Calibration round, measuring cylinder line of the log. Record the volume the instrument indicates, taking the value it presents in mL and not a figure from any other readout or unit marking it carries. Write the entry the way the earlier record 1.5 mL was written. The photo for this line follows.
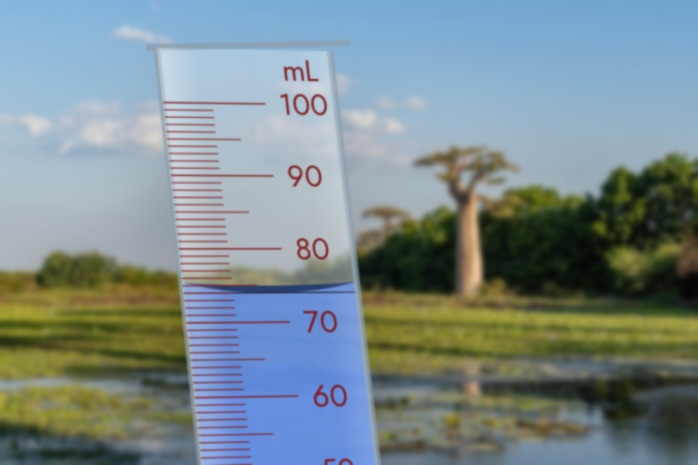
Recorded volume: 74 mL
